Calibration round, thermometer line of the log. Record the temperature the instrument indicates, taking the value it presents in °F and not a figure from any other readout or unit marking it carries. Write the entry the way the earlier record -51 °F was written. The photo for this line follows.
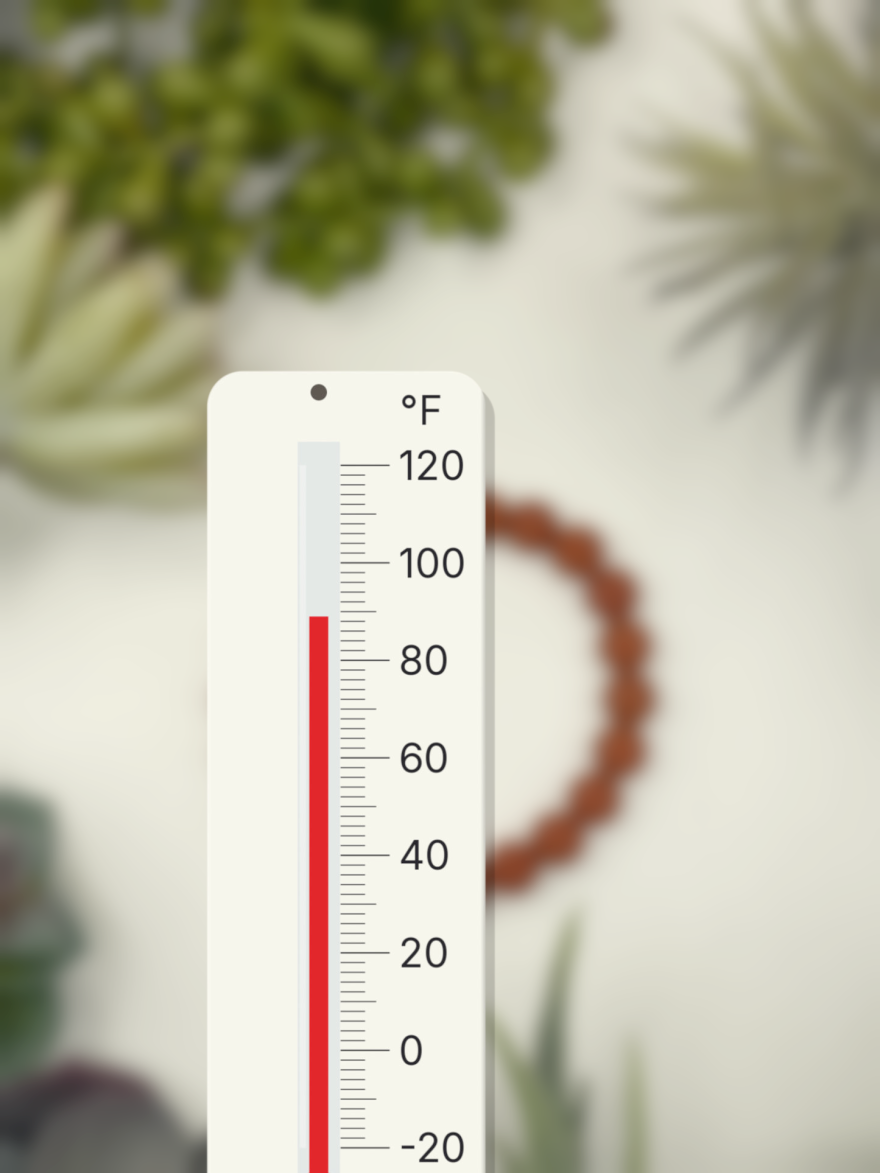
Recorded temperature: 89 °F
